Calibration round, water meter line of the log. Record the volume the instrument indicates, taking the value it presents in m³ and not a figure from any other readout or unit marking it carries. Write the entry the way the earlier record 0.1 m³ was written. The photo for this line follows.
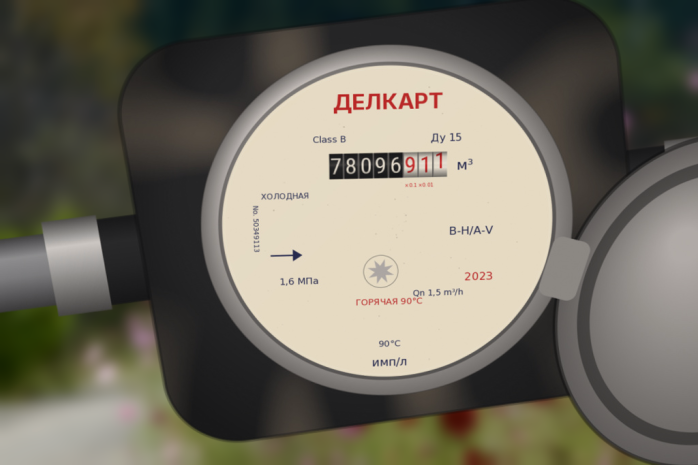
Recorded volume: 78096.911 m³
